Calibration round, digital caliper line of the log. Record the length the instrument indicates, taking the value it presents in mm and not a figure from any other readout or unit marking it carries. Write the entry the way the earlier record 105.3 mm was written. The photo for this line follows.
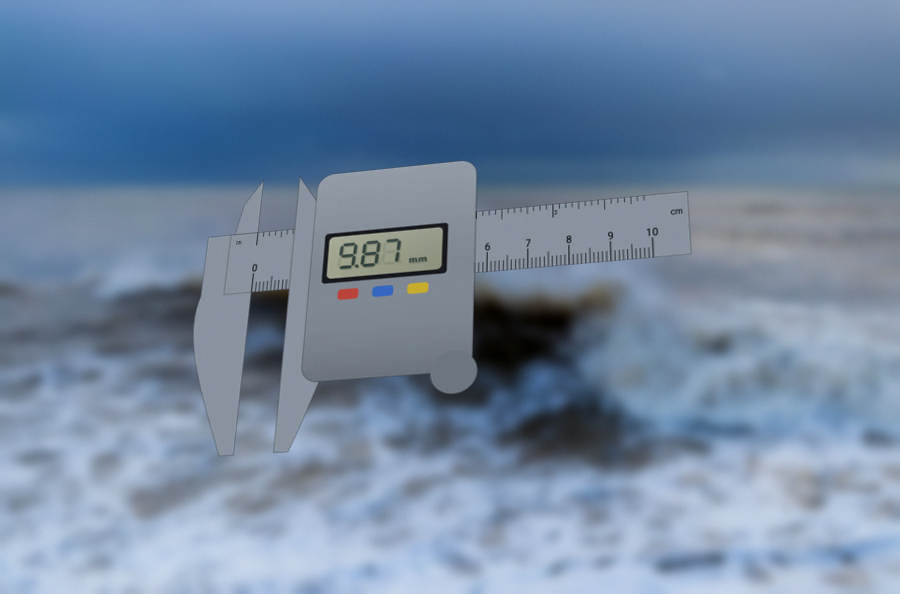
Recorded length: 9.87 mm
